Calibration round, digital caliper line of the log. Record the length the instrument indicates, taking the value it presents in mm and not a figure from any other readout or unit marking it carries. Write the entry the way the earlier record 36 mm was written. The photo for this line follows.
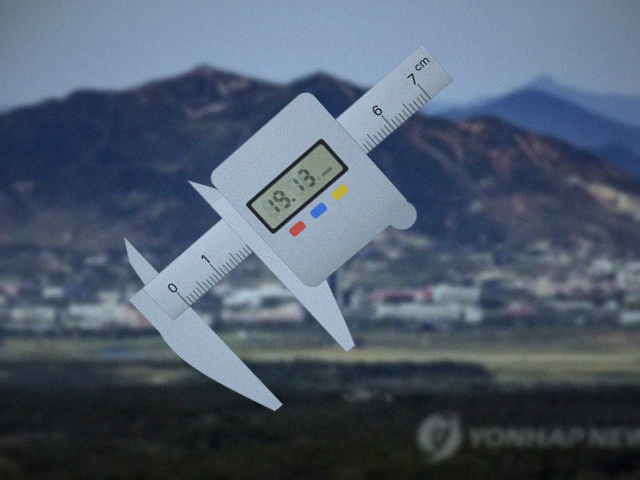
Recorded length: 19.13 mm
